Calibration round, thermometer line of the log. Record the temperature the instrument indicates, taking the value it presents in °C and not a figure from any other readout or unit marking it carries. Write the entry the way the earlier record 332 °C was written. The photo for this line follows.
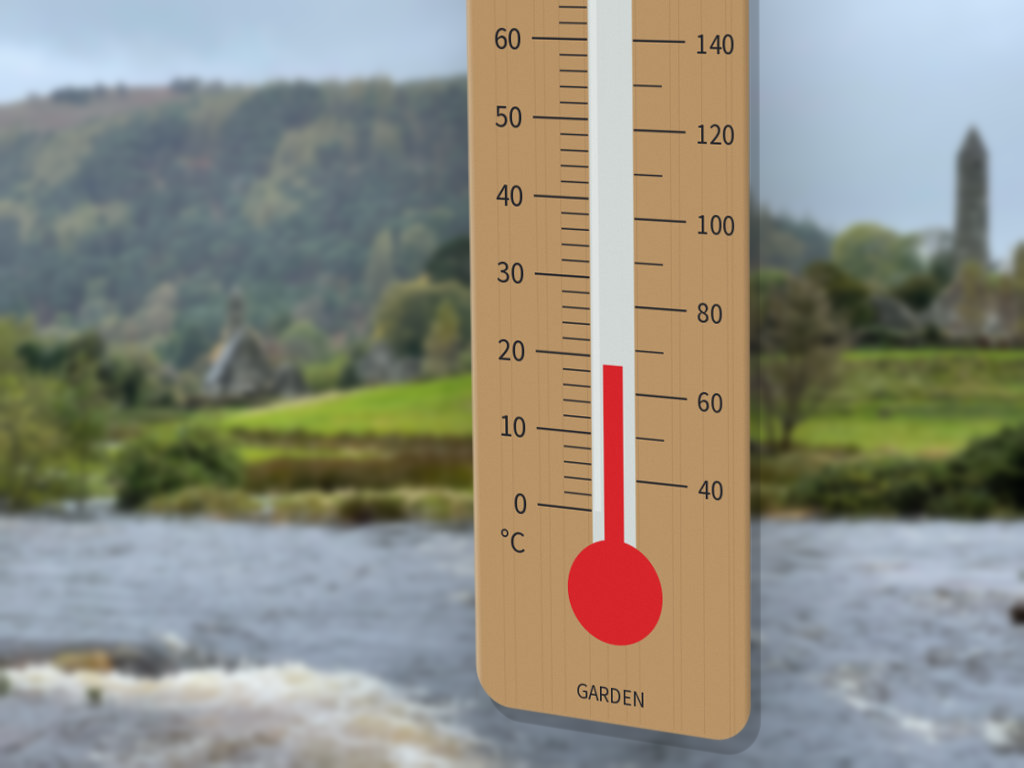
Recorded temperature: 19 °C
